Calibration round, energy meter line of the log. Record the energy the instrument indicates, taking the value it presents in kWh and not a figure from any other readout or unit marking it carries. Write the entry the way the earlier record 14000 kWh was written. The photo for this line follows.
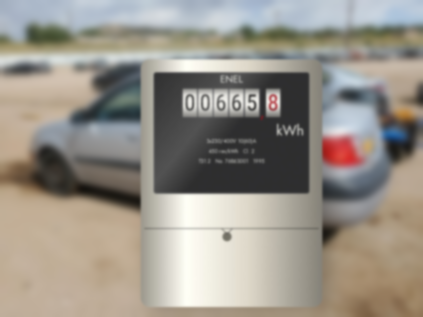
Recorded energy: 665.8 kWh
